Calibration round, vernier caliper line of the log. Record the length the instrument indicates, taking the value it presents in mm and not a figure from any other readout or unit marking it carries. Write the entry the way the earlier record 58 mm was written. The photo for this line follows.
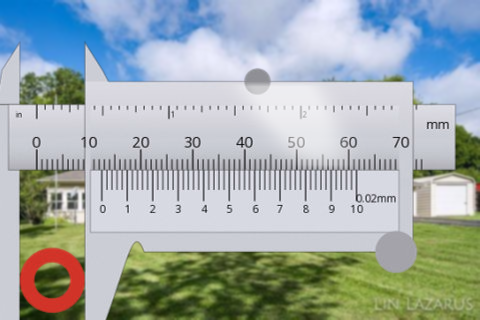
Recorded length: 12.5 mm
